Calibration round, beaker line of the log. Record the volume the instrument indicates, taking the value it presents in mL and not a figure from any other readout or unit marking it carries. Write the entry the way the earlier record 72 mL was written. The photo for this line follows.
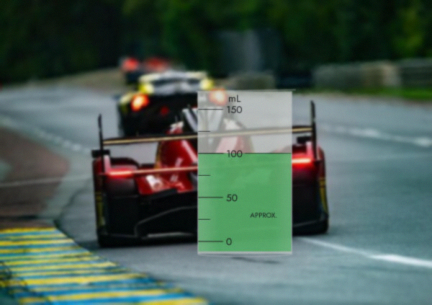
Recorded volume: 100 mL
